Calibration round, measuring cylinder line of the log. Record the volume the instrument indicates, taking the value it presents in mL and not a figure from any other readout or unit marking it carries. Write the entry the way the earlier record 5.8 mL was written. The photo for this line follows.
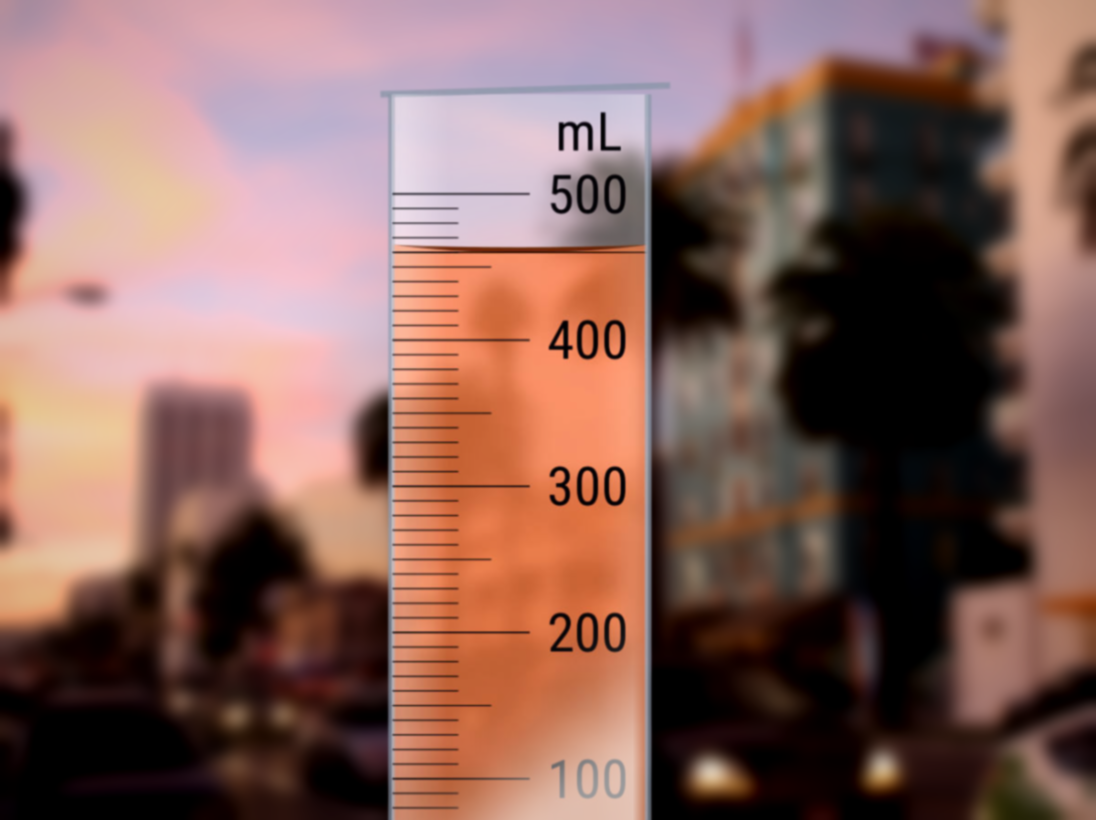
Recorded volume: 460 mL
